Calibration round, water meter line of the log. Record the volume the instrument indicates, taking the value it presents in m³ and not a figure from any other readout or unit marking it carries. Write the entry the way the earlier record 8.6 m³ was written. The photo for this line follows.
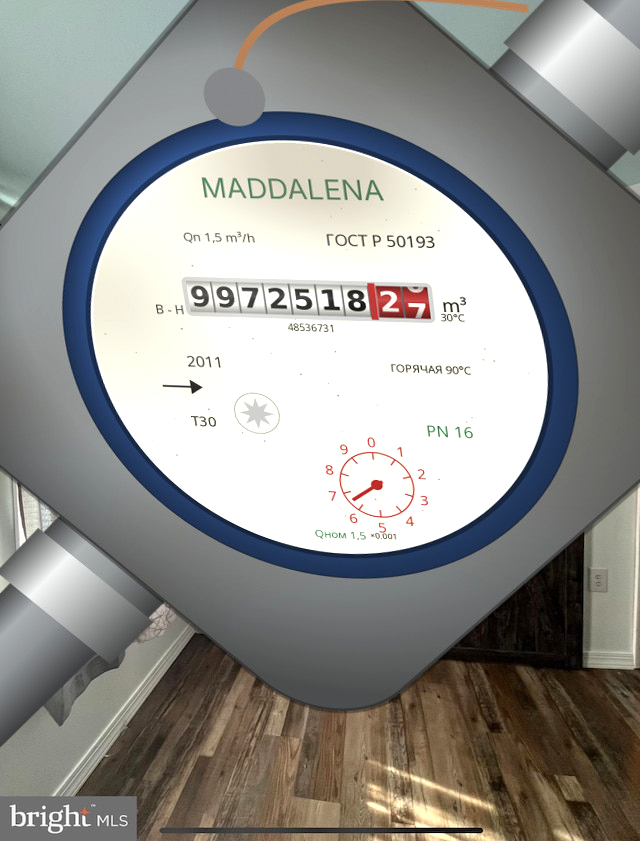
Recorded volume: 9972518.266 m³
